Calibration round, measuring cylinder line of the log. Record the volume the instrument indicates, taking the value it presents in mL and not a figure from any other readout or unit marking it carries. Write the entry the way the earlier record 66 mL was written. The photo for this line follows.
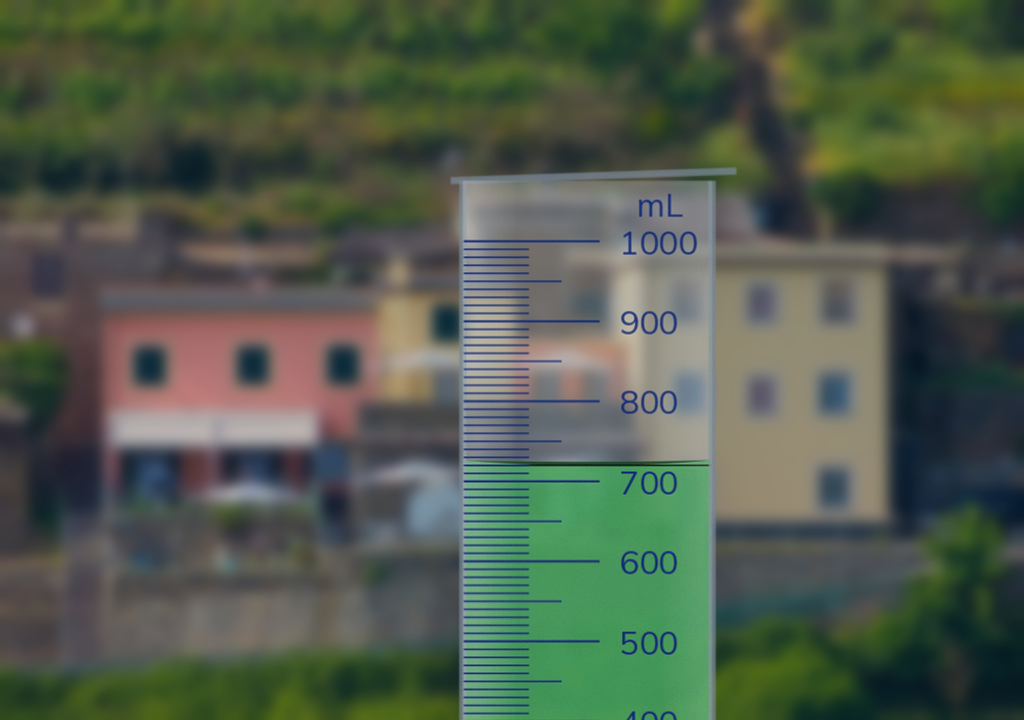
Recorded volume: 720 mL
